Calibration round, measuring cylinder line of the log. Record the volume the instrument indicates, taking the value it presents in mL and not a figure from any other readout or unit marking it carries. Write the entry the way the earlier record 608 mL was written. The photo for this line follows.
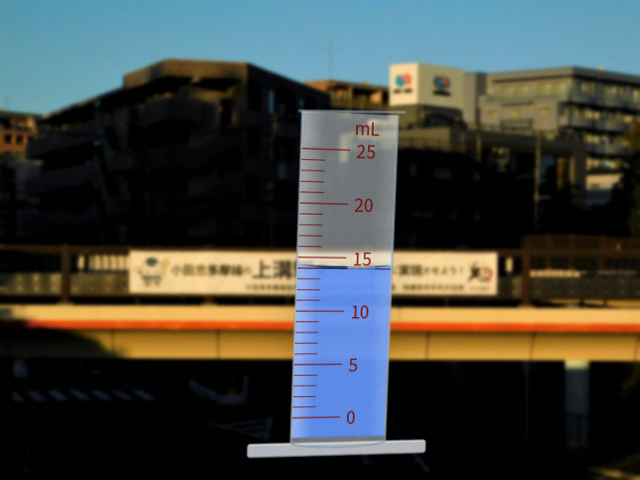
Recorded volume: 14 mL
